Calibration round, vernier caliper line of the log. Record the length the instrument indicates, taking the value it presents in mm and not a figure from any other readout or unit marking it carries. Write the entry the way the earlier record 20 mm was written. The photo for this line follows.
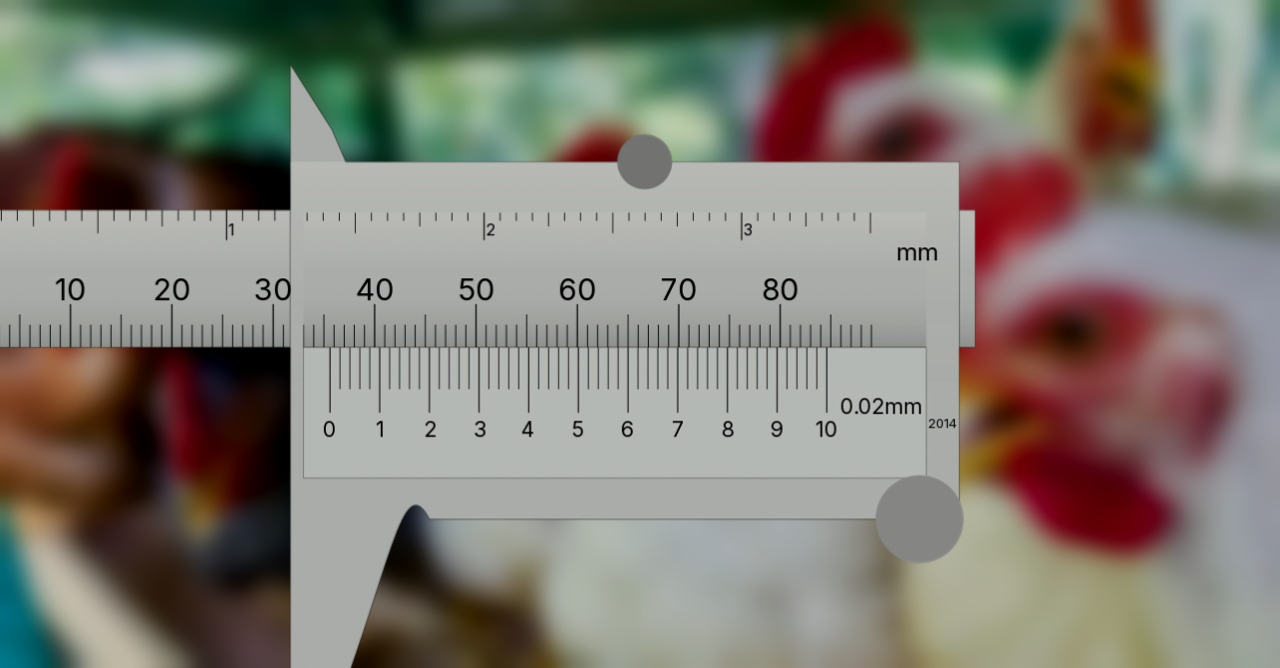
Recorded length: 35.6 mm
